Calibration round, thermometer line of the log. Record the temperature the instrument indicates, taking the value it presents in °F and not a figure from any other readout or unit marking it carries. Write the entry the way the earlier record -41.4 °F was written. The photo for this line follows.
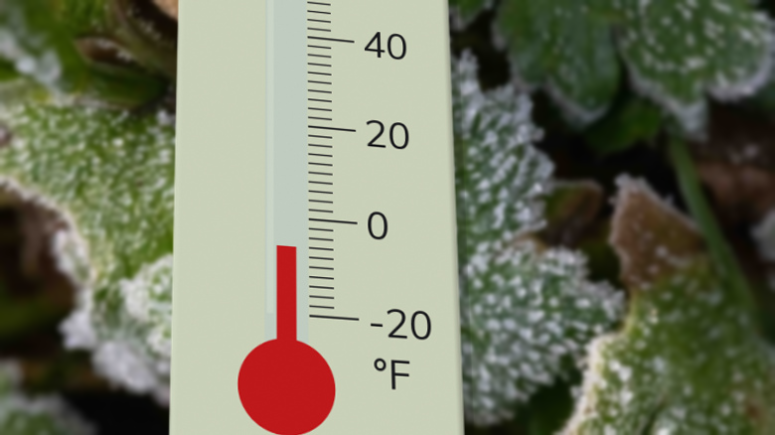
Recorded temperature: -6 °F
